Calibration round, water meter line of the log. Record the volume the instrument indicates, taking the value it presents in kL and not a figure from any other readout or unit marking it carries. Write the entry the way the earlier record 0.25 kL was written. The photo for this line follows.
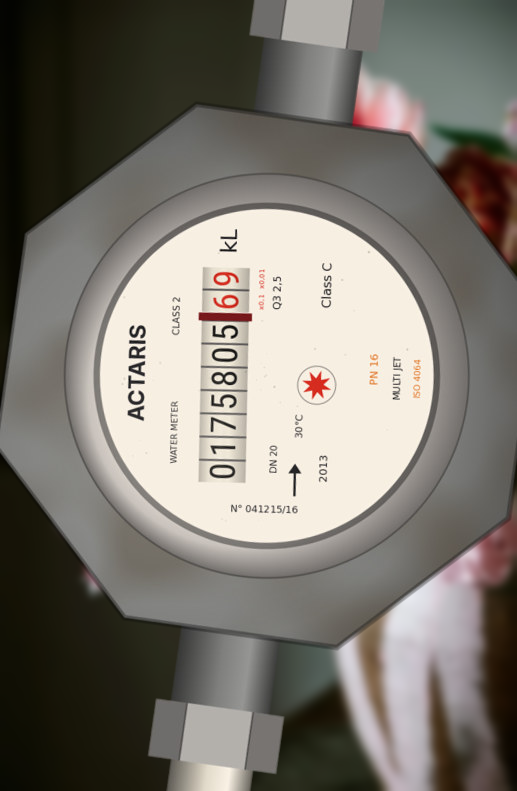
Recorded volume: 175805.69 kL
